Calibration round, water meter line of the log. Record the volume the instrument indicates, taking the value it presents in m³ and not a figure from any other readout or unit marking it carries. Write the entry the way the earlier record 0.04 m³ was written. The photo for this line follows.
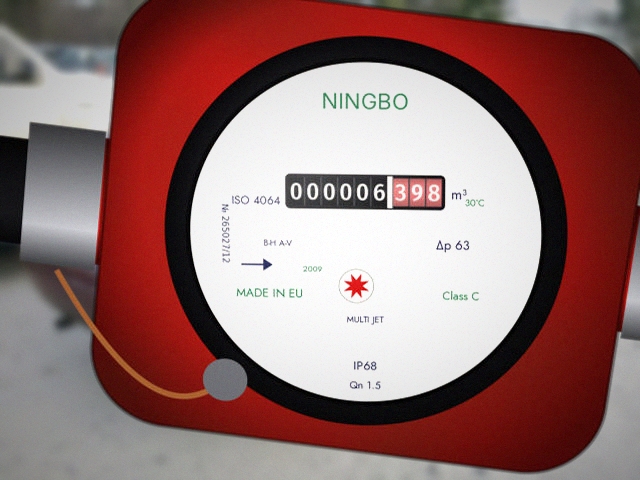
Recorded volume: 6.398 m³
